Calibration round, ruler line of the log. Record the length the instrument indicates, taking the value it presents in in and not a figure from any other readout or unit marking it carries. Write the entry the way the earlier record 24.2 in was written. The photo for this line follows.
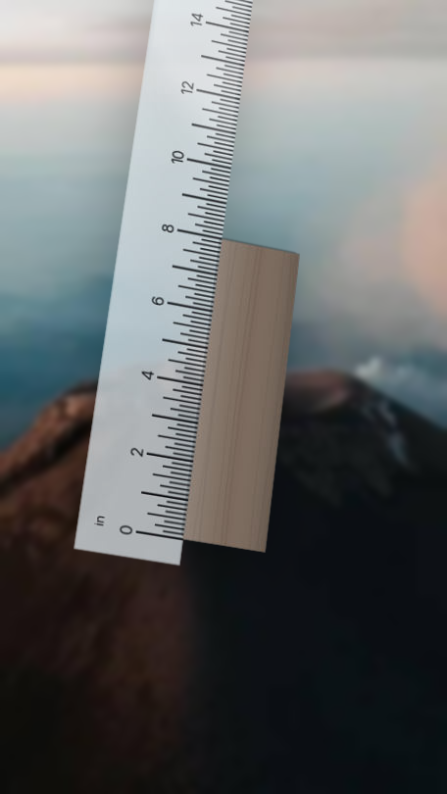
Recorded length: 8 in
